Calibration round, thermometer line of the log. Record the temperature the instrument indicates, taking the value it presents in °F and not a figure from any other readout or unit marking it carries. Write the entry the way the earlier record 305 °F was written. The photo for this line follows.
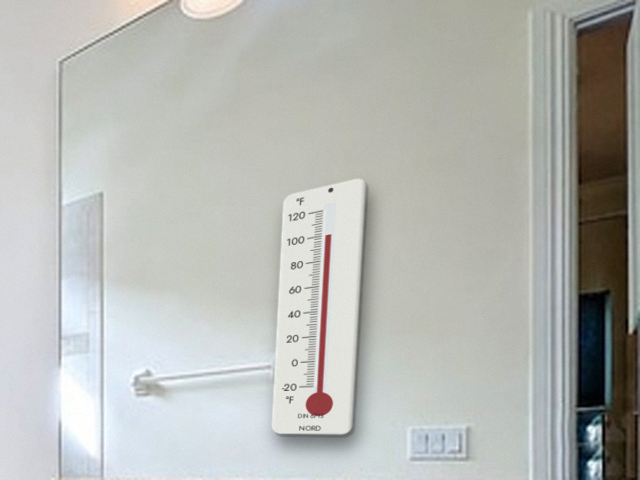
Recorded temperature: 100 °F
